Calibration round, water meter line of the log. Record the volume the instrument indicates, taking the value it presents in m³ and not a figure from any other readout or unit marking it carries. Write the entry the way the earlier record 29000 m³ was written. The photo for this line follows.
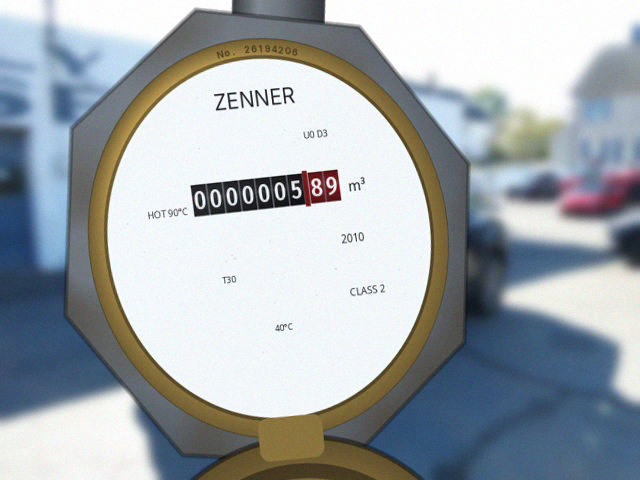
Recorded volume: 5.89 m³
